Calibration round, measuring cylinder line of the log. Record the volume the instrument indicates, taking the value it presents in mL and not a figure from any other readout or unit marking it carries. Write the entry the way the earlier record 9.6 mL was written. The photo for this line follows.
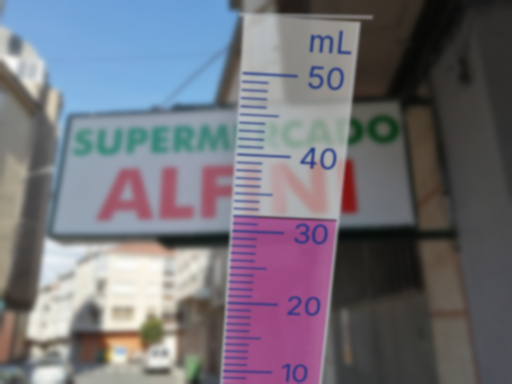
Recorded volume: 32 mL
